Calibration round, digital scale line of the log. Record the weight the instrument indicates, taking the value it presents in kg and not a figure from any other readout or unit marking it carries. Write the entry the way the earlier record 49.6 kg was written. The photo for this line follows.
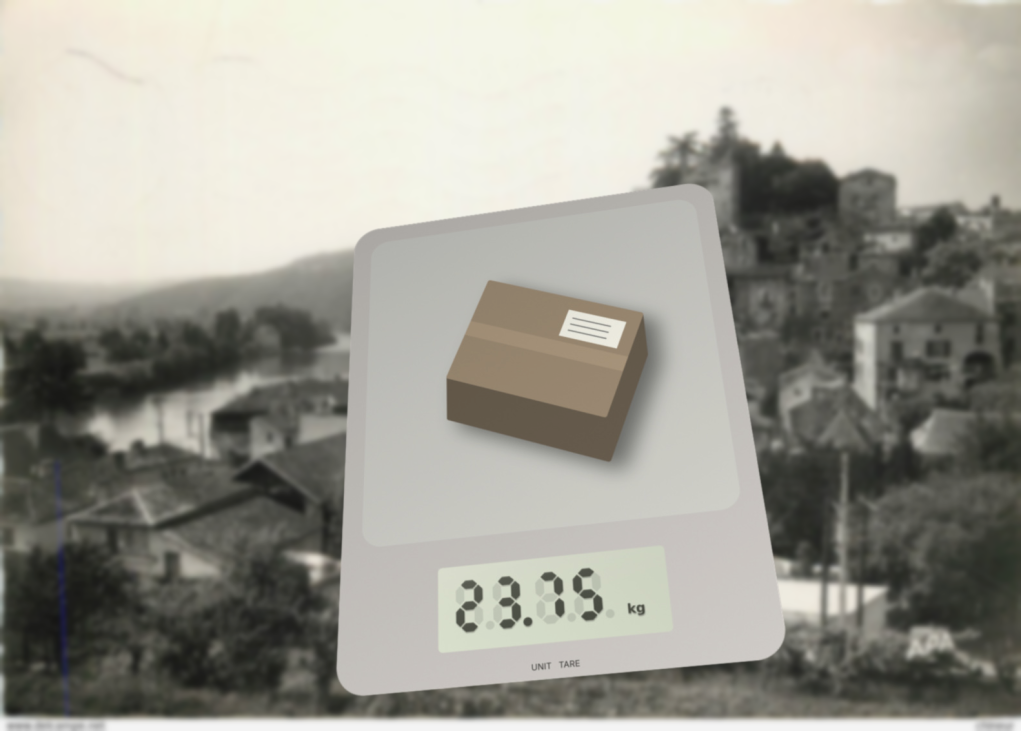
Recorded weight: 23.75 kg
